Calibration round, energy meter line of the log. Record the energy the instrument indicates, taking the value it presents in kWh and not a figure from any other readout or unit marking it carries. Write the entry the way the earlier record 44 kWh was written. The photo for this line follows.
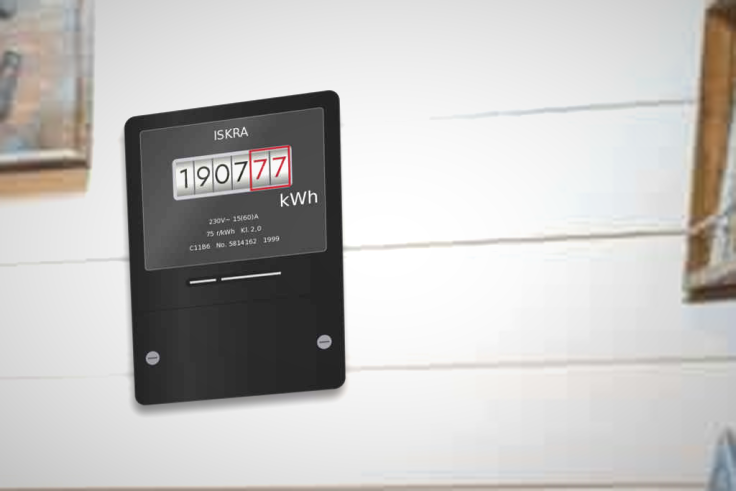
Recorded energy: 1907.77 kWh
